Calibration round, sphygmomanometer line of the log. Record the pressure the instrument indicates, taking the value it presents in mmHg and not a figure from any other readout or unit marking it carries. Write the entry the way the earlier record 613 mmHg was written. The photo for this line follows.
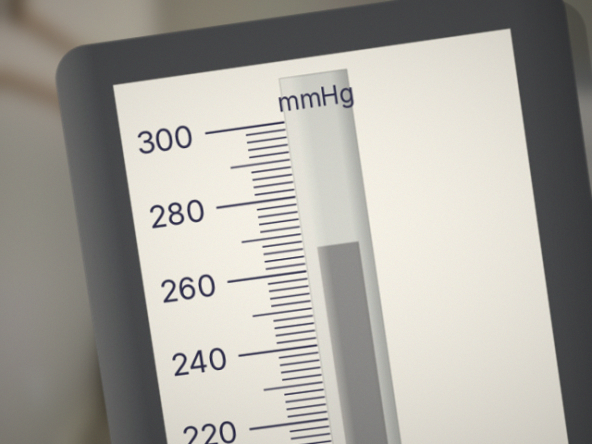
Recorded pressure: 266 mmHg
